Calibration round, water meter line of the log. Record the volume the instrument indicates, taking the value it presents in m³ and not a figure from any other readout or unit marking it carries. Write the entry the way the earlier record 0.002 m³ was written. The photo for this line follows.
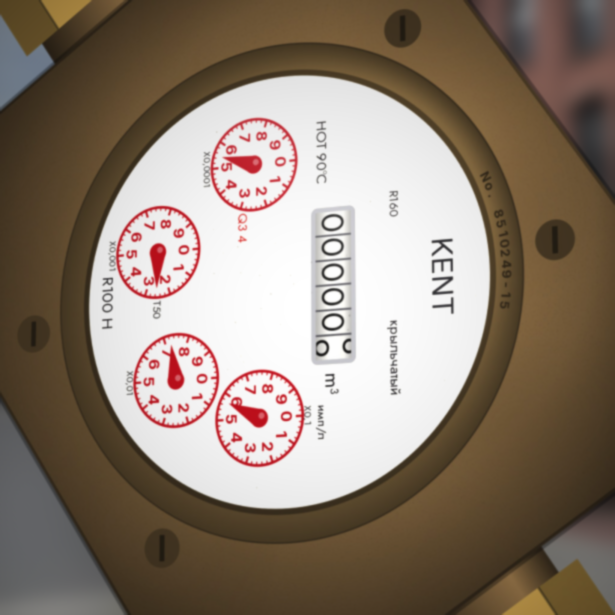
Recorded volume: 8.5725 m³
